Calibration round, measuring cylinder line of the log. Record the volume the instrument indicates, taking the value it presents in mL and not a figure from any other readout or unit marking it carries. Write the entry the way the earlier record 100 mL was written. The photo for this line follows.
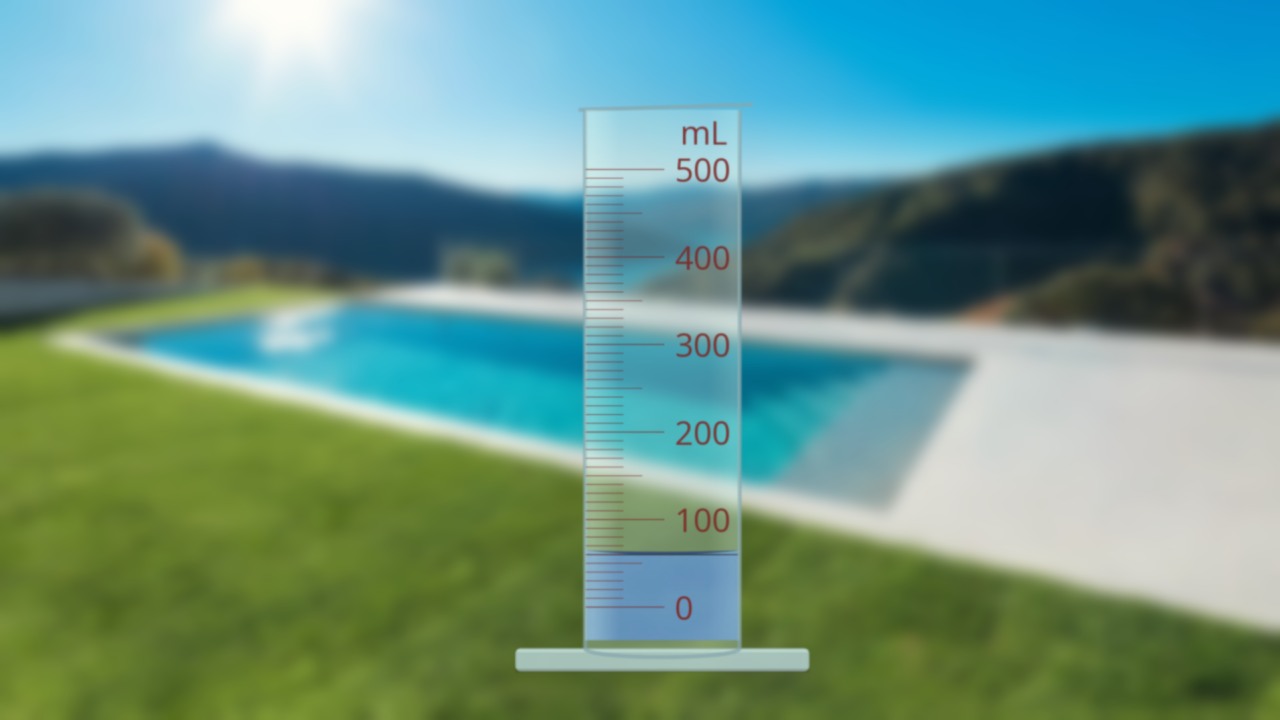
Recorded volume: 60 mL
